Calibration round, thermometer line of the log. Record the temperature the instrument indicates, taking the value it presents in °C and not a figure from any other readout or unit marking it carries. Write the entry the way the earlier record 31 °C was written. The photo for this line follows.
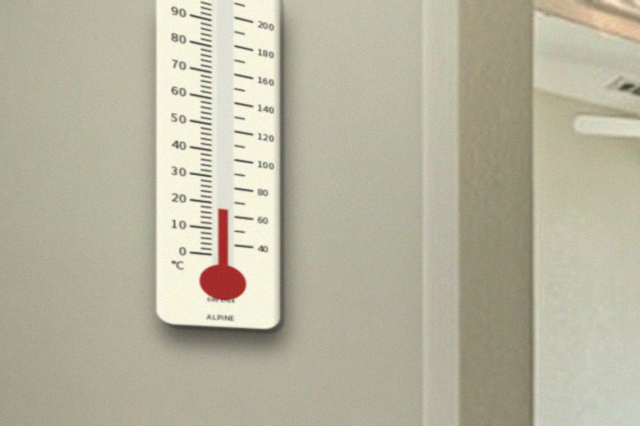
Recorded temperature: 18 °C
